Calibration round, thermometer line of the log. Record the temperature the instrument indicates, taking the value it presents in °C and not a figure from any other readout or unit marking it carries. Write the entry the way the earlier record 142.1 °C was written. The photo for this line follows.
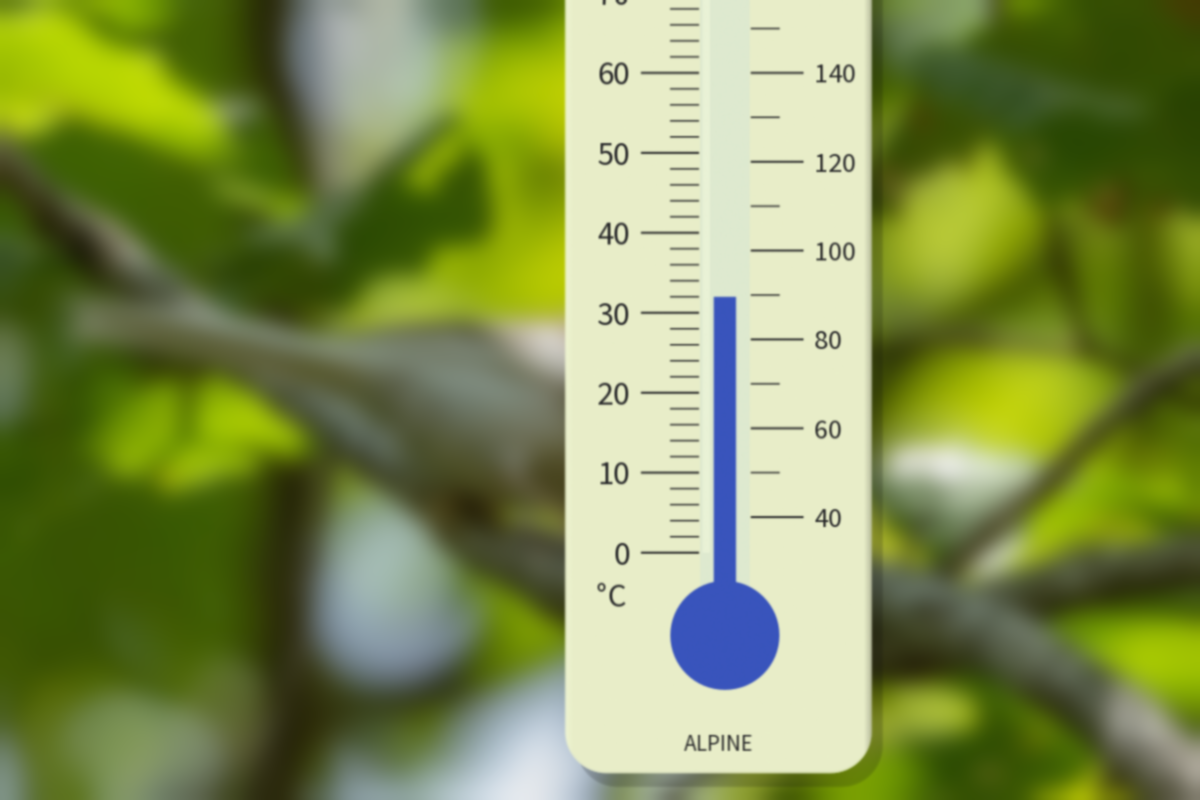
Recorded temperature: 32 °C
